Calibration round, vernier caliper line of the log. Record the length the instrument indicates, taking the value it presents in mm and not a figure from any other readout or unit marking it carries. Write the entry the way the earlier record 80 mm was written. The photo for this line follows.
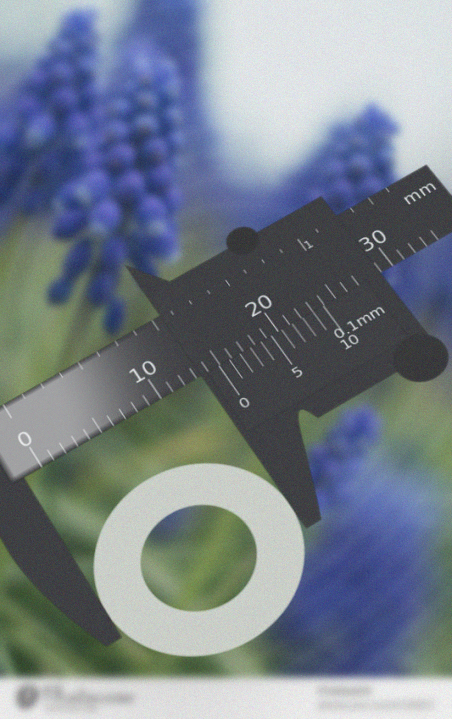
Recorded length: 14.9 mm
